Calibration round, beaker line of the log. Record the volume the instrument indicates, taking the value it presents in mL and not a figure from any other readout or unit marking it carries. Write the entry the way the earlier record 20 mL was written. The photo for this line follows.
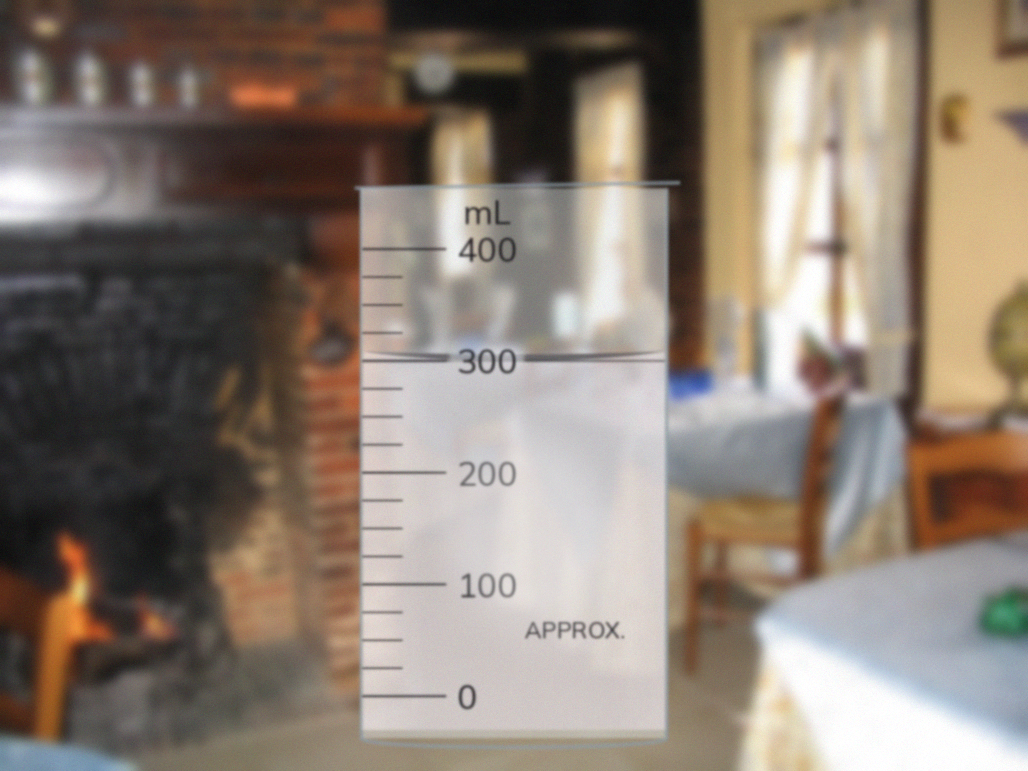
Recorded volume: 300 mL
